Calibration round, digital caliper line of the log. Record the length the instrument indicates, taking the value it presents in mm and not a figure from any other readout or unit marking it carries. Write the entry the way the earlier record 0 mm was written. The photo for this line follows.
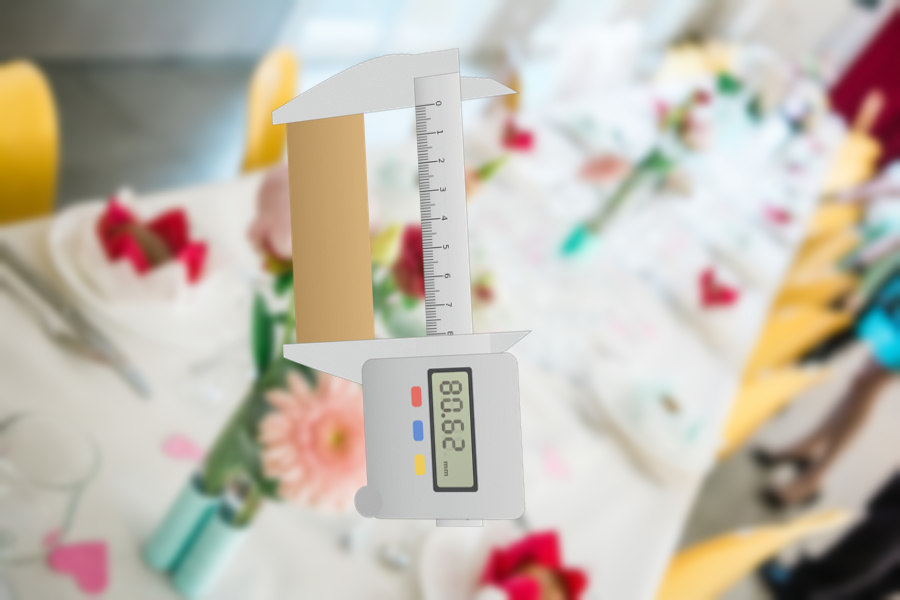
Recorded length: 80.62 mm
